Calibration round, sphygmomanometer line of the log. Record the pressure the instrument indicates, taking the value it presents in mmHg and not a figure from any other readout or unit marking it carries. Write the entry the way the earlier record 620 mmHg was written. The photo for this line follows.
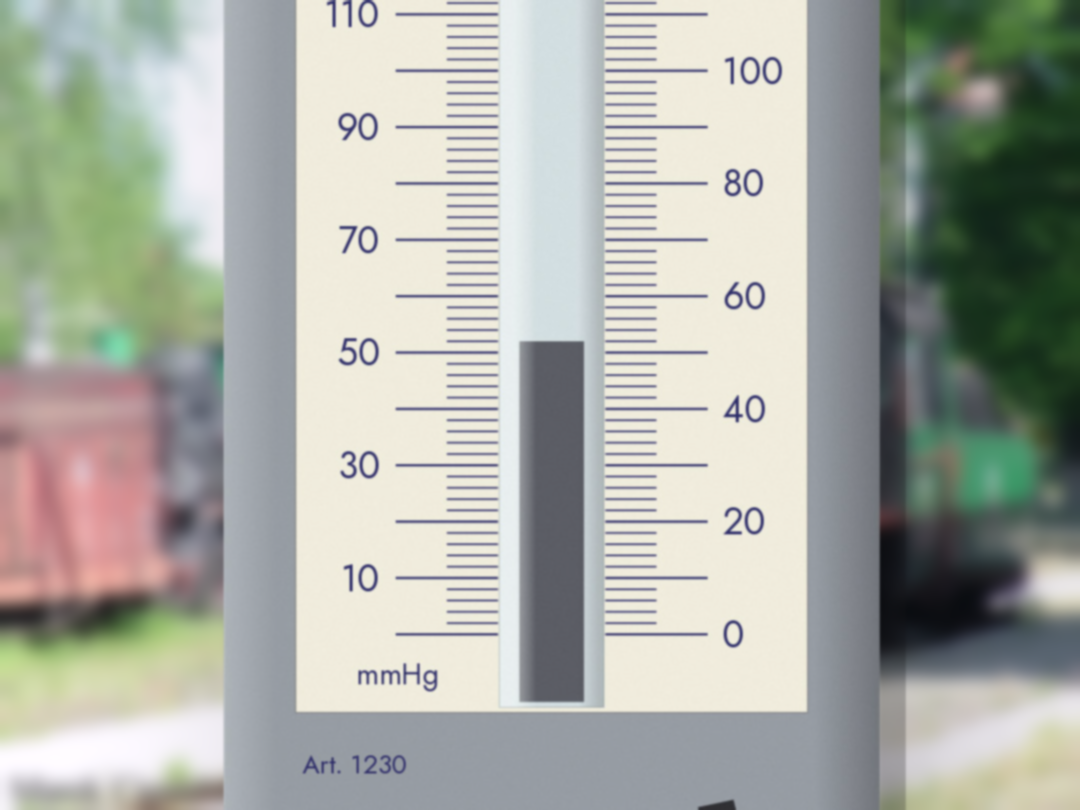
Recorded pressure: 52 mmHg
